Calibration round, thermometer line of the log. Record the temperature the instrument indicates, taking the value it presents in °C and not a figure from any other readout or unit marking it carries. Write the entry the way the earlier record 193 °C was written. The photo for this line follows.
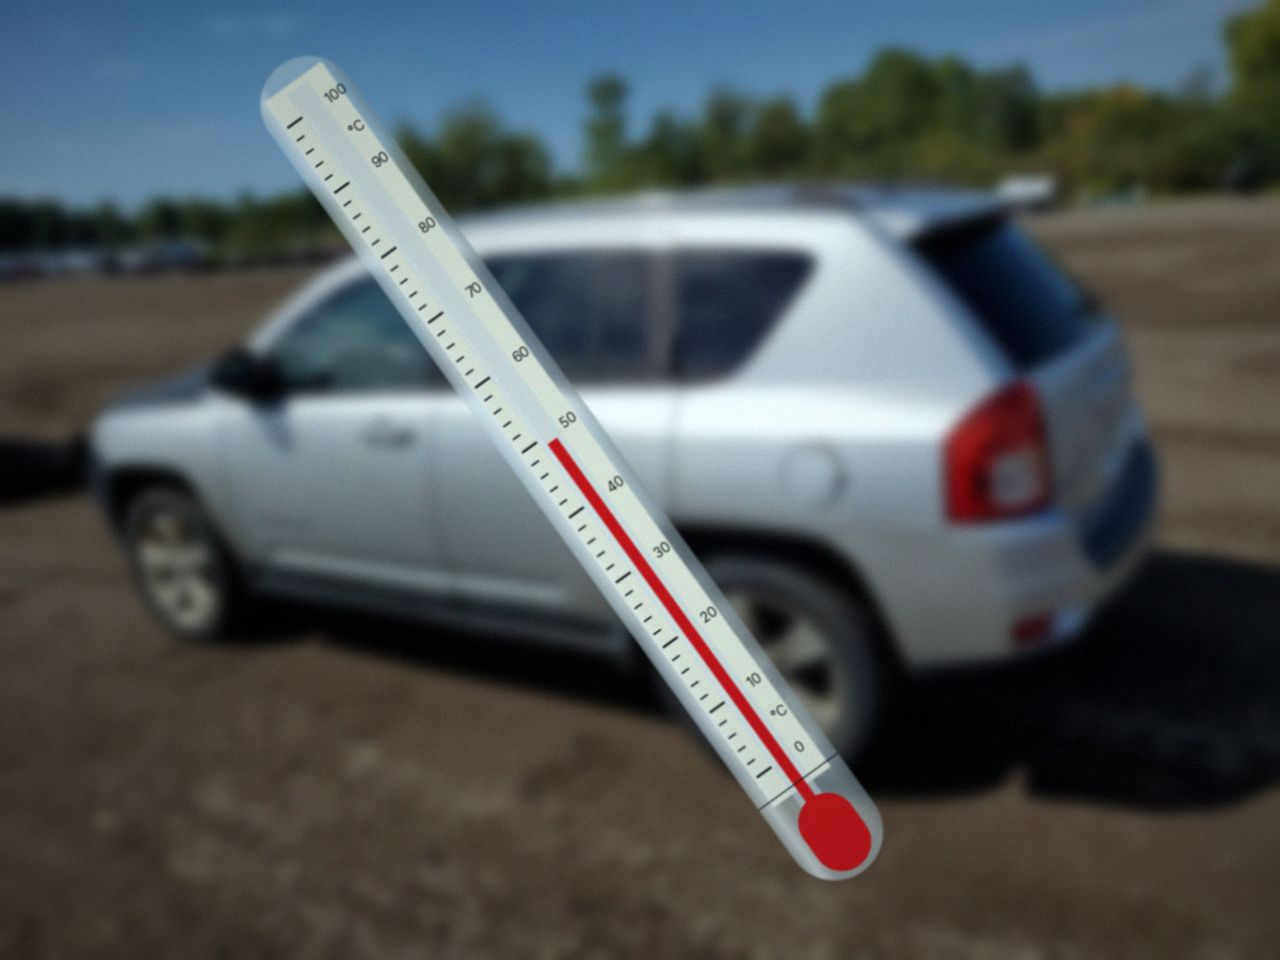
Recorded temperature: 49 °C
